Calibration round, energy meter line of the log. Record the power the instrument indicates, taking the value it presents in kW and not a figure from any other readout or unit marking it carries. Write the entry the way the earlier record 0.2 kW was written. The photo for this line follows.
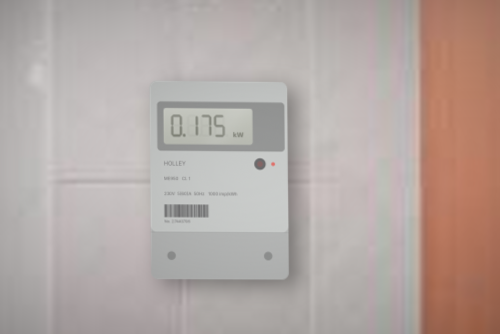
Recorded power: 0.175 kW
